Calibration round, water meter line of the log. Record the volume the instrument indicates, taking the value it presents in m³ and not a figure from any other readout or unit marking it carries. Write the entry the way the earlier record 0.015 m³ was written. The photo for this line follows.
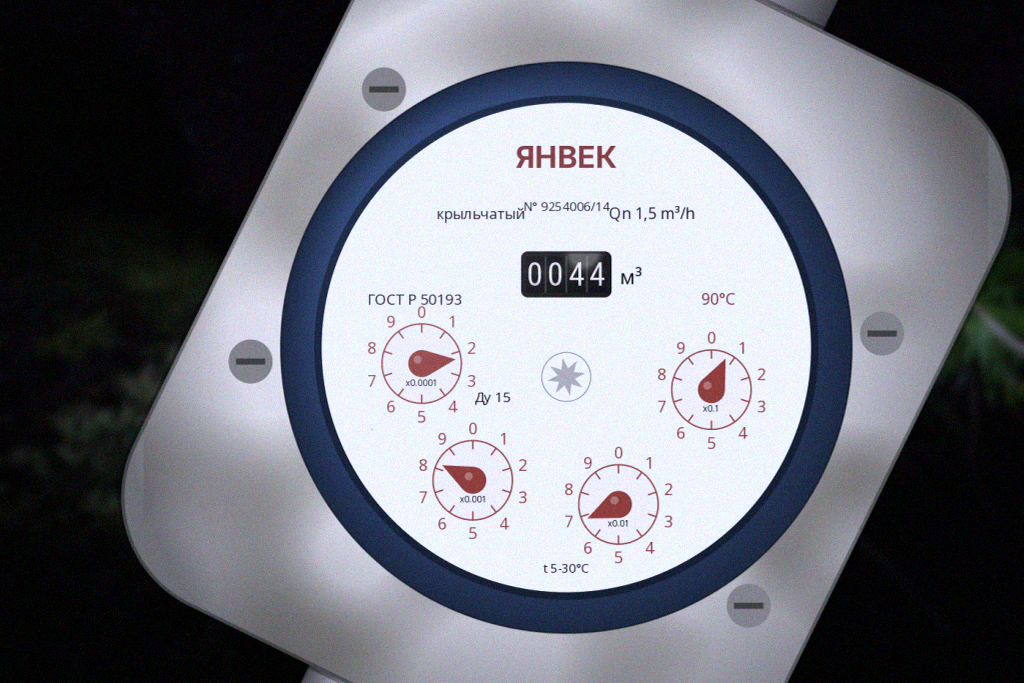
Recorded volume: 44.0682 m³
